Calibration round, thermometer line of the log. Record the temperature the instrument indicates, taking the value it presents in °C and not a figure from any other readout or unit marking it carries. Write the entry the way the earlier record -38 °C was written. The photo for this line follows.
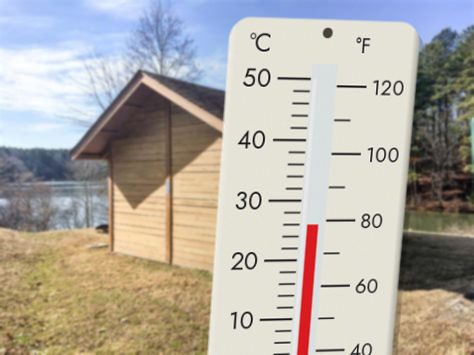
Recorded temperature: 26 °C
